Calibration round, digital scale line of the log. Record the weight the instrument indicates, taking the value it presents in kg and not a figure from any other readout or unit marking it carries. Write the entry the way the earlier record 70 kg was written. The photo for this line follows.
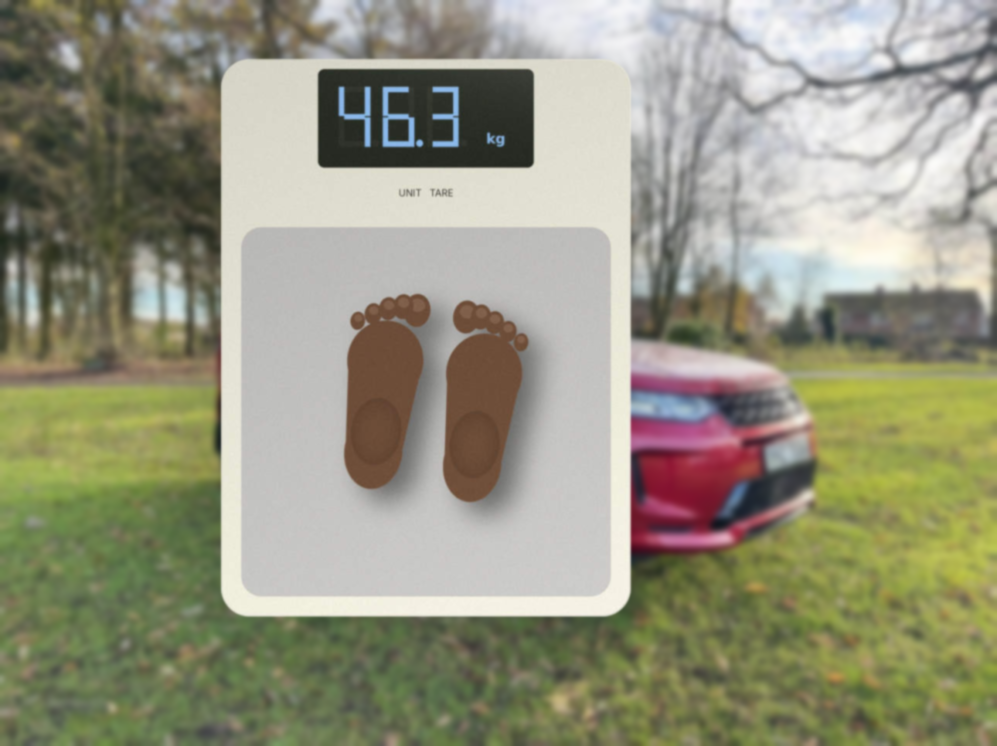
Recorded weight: 46.3 kg
